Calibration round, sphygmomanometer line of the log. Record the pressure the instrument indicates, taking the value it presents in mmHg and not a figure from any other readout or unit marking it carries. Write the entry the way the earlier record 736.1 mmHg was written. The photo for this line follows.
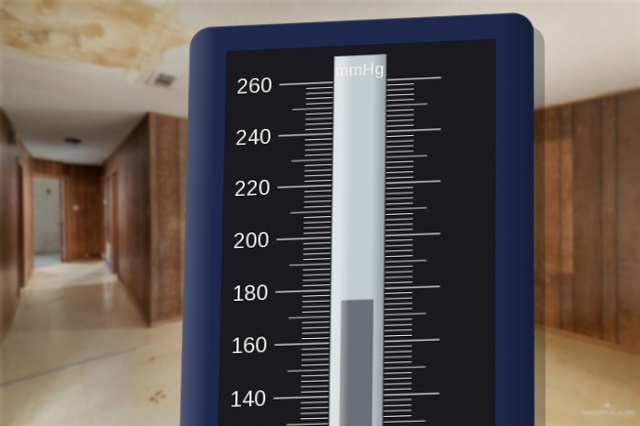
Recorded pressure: 176 mmHg
